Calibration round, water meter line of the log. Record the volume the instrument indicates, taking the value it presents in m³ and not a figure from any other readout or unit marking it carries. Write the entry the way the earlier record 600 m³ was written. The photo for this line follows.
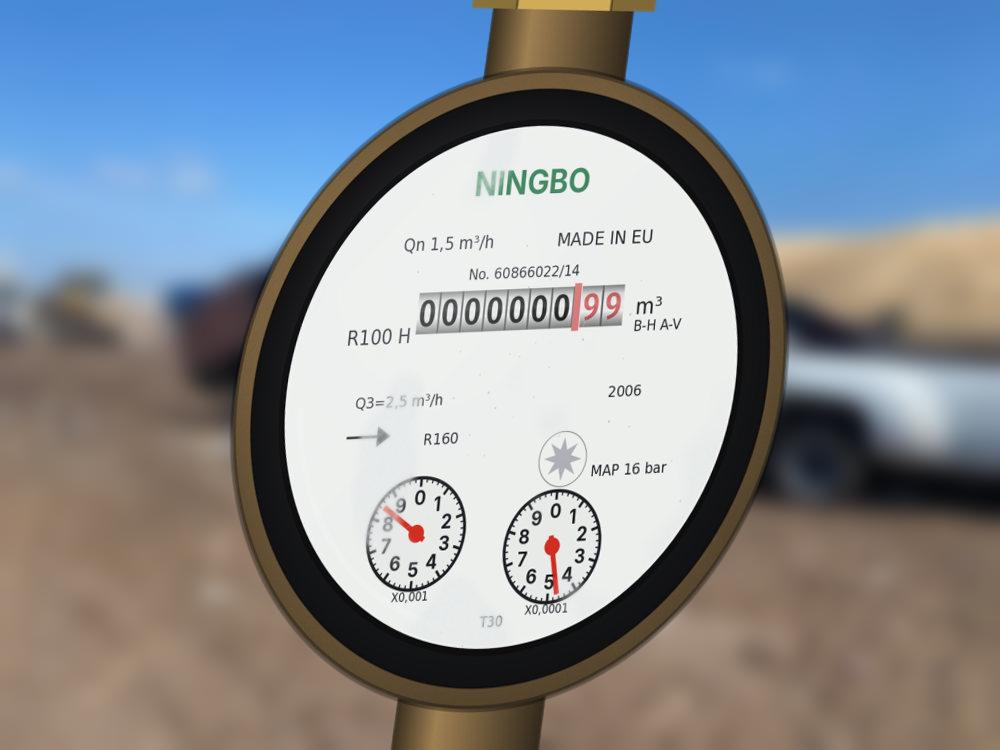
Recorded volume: 0.9984 m³
